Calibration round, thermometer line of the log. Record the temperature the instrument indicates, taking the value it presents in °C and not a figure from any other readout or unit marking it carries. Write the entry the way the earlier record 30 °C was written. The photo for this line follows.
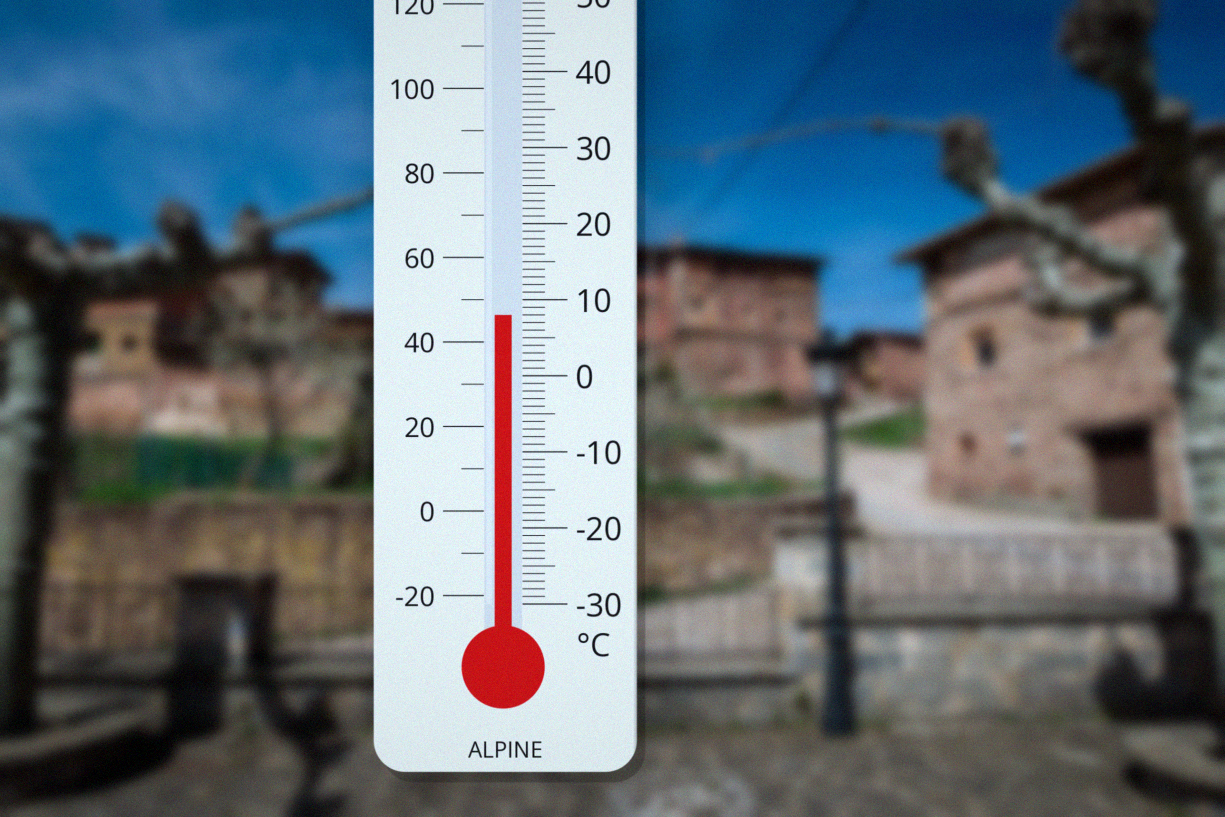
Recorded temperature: 8 °C
